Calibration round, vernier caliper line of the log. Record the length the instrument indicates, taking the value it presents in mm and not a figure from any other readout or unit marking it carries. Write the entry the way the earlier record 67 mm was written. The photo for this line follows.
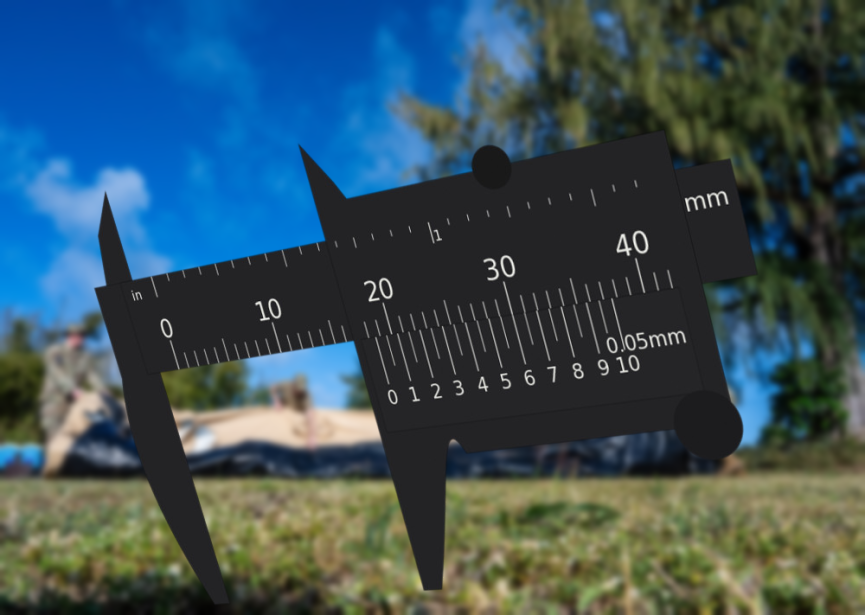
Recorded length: 18.6 mm
